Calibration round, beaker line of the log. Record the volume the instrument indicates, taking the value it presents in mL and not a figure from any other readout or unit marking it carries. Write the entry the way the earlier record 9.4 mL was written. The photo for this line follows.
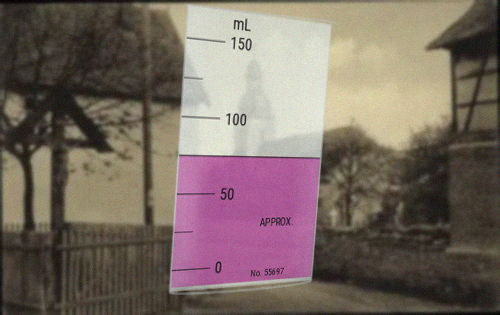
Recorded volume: 75 mL
